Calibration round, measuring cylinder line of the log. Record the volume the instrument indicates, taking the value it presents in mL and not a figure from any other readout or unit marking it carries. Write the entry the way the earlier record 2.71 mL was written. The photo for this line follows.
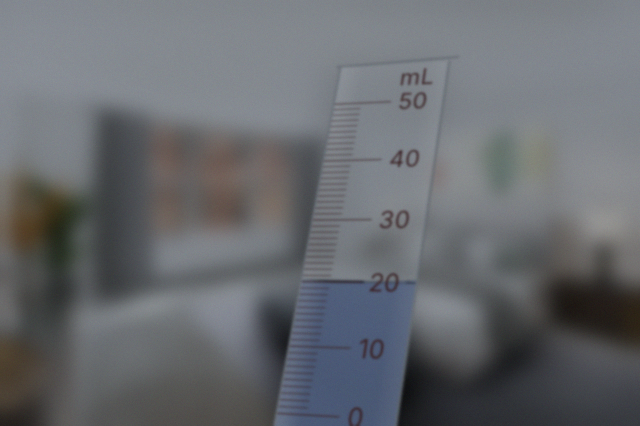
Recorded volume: 20 mL
